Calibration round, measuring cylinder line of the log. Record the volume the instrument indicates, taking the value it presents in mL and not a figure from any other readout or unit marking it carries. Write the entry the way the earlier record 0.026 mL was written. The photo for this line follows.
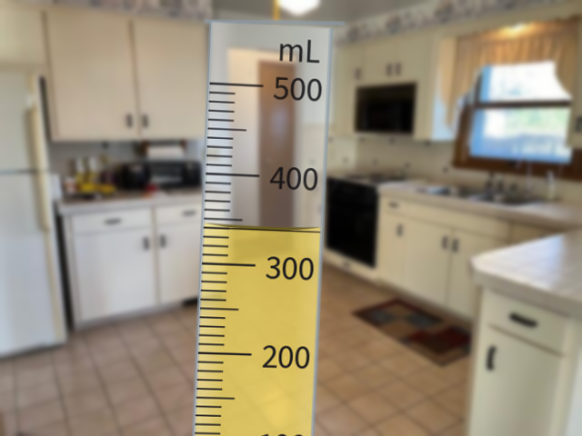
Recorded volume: 340 mL
